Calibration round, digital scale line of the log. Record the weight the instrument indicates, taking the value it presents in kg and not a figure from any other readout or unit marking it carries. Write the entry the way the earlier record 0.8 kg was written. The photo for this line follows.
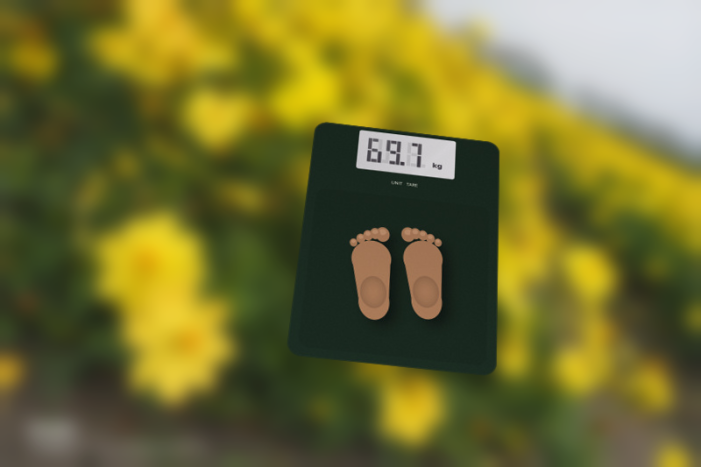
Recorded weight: 69.7 kg
